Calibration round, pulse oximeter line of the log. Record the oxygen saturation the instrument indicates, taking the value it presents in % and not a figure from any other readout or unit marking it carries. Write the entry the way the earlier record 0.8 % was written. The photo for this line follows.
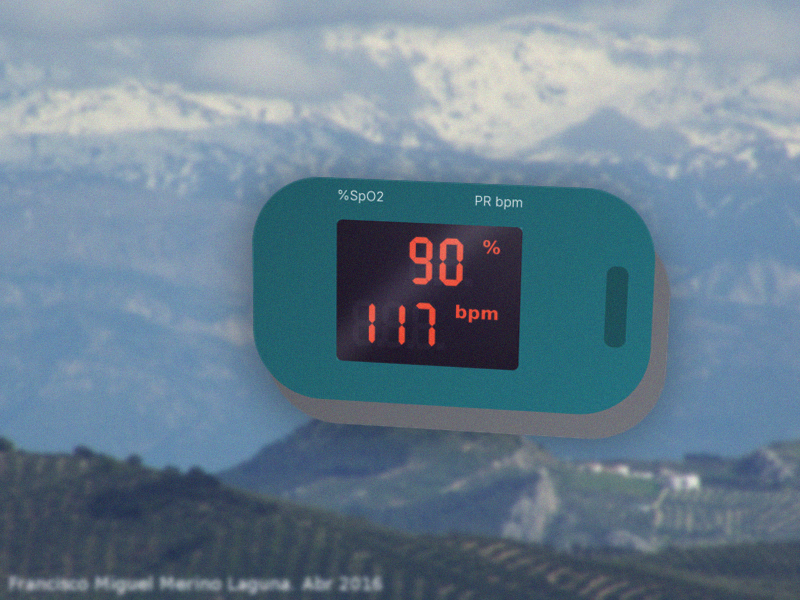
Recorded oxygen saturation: 90 %
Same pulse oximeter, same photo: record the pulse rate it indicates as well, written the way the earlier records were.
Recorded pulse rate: 117 bpm
